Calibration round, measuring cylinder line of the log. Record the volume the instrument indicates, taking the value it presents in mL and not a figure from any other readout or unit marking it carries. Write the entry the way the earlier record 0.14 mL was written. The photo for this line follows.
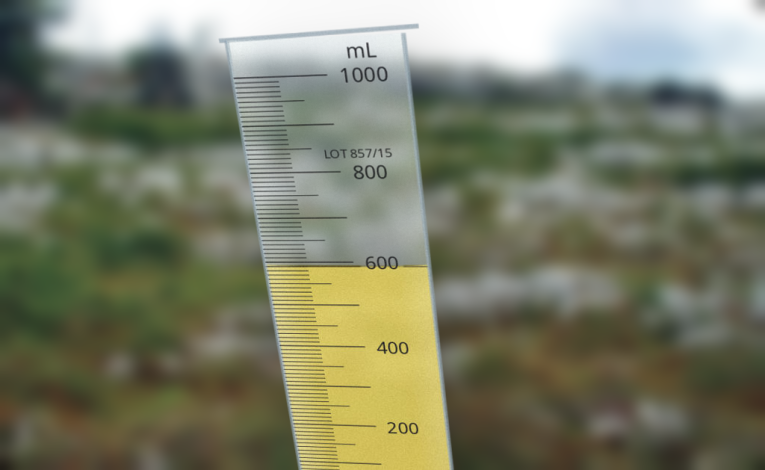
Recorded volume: 590 mL
